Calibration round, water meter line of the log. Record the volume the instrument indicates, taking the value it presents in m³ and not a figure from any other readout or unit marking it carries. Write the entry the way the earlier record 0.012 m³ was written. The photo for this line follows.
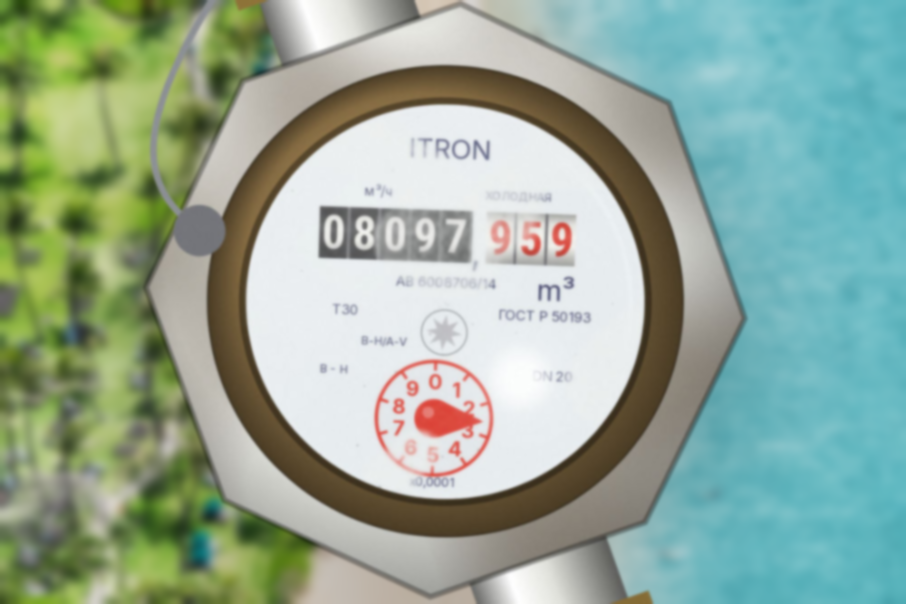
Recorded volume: 8097.9592 m³
